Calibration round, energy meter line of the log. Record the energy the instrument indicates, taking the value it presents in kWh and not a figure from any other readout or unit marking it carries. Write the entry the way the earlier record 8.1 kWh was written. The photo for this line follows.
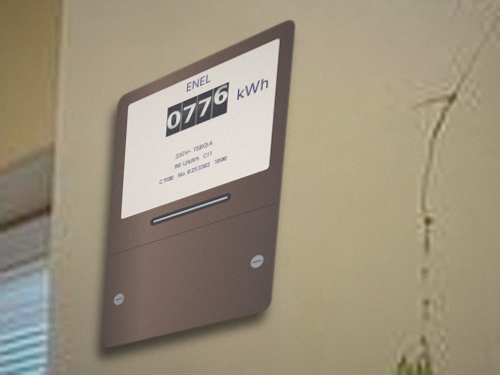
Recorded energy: 776 kWh
